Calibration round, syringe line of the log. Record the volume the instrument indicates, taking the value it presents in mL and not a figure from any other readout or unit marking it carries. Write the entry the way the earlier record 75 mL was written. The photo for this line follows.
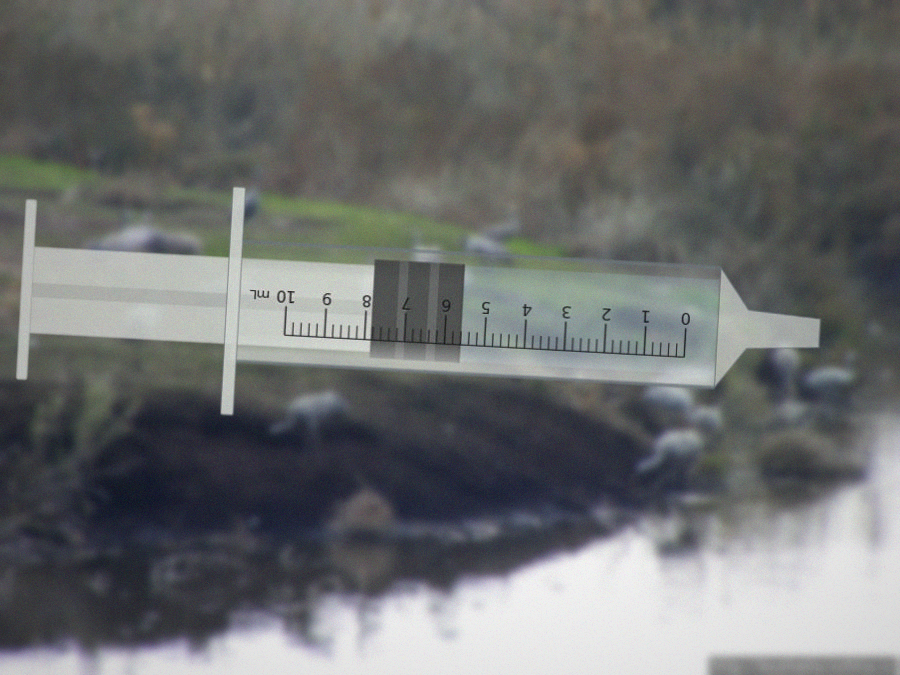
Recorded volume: 5.6 mL
